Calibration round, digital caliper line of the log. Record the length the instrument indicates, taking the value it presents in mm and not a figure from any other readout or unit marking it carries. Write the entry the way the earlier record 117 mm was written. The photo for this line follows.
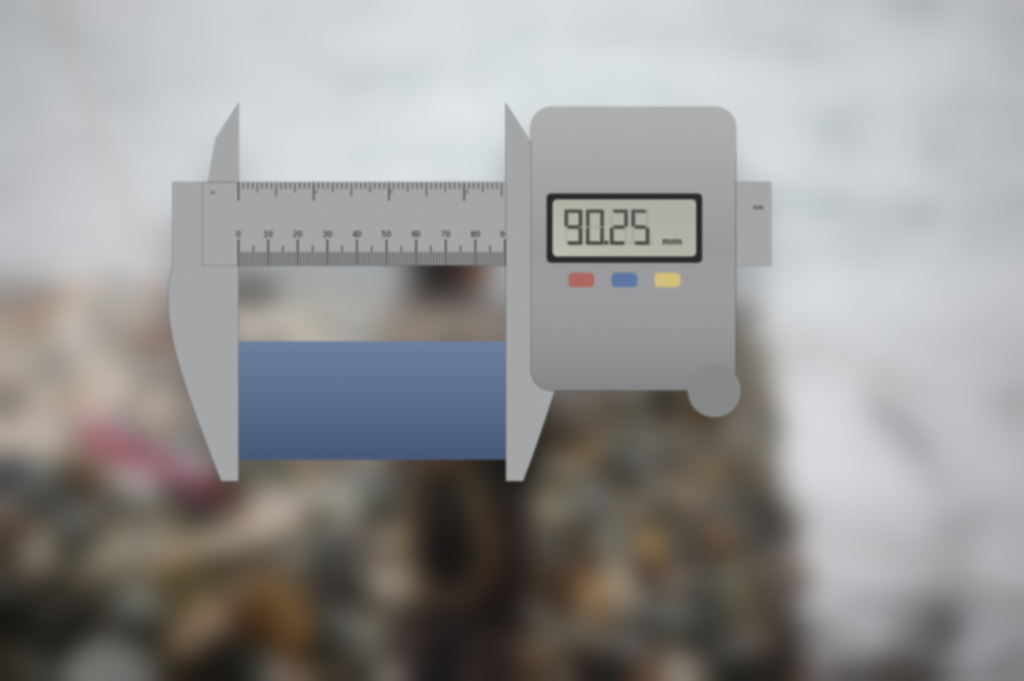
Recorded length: 90.25 mm
